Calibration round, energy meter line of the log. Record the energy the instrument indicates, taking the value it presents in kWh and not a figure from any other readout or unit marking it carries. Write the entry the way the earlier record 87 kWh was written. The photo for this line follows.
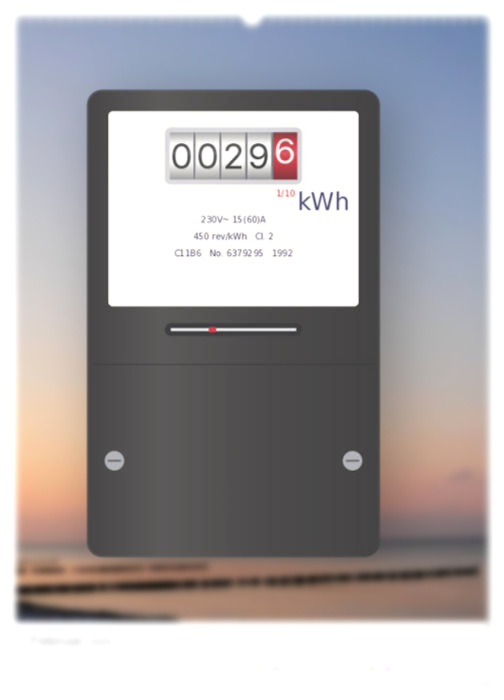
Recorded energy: 29.6 kWh
